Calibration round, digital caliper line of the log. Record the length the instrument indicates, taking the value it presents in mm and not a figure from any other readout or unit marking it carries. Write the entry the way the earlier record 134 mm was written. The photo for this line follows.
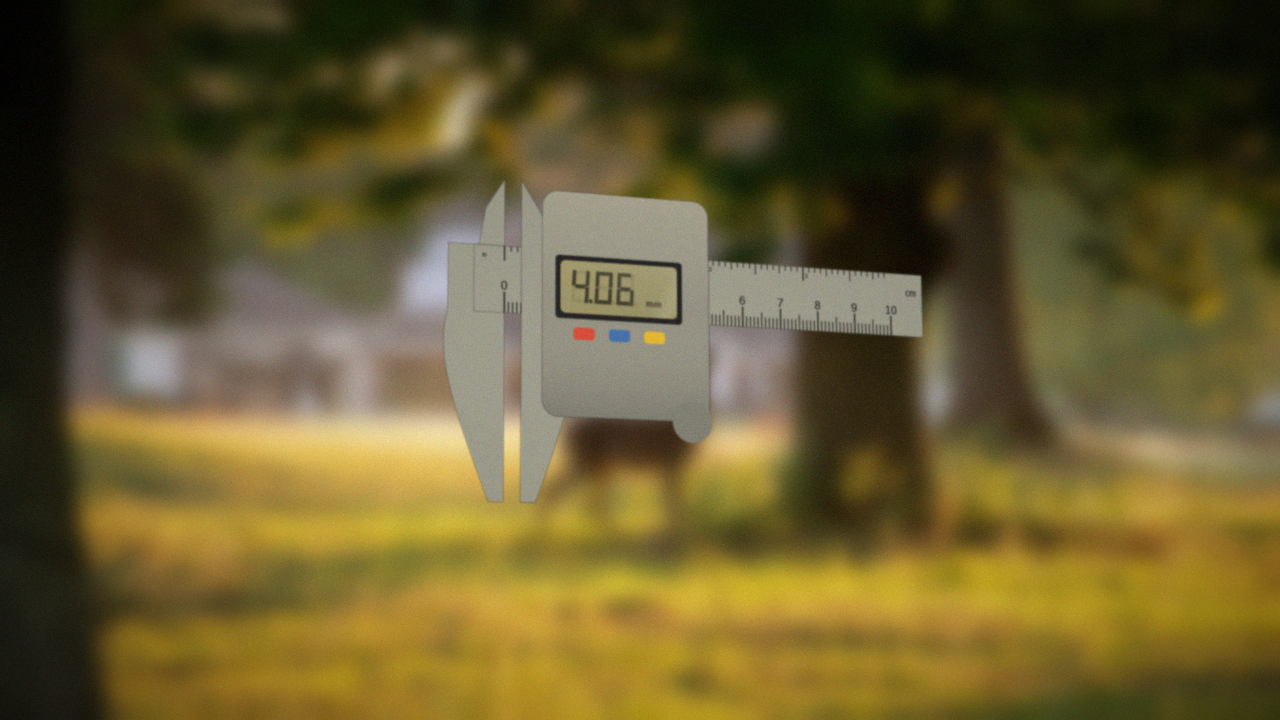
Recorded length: 4.06 mm
